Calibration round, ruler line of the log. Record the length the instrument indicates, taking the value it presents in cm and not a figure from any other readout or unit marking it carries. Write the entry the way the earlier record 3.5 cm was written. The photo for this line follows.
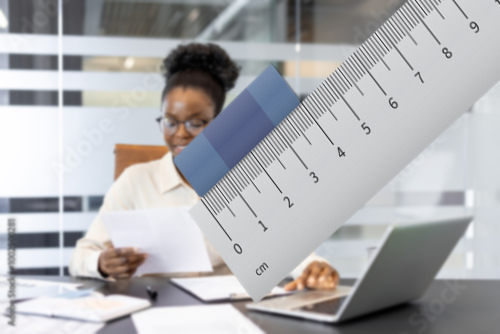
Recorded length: 4 cm
